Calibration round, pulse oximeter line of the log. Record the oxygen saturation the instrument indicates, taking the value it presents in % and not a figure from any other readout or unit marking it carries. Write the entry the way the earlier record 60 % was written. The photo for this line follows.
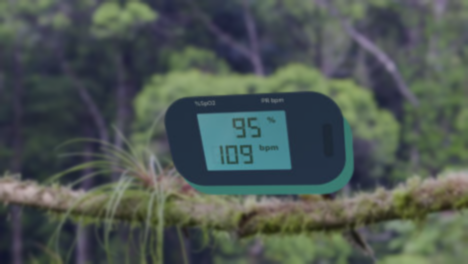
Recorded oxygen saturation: 95 %
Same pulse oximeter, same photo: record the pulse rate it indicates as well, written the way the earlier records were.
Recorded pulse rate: 109 bpm
